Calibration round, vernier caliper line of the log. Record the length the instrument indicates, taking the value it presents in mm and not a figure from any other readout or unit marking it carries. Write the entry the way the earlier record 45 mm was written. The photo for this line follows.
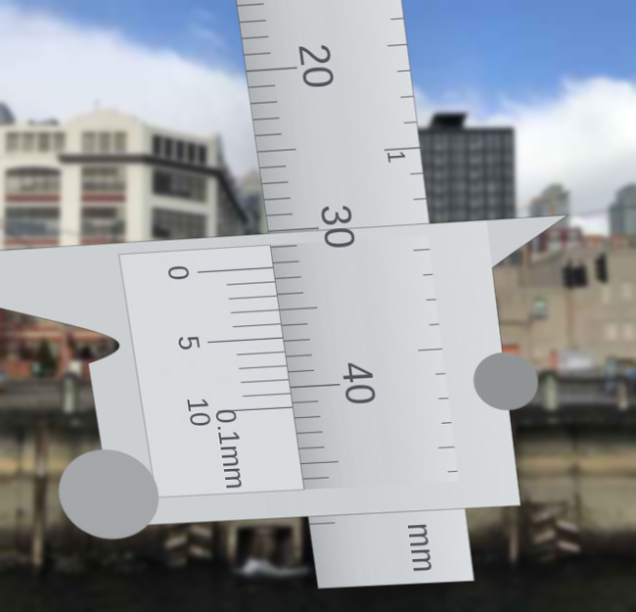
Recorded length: 32.3 mm
